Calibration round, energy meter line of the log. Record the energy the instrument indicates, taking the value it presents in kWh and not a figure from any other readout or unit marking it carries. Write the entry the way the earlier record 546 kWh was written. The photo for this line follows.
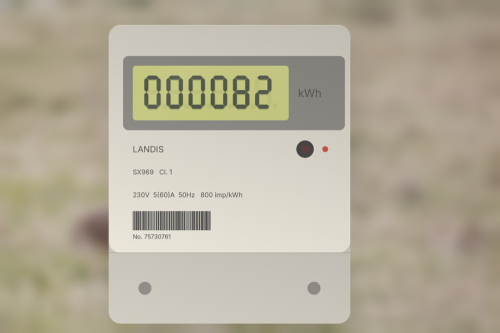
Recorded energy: 82 kWh
